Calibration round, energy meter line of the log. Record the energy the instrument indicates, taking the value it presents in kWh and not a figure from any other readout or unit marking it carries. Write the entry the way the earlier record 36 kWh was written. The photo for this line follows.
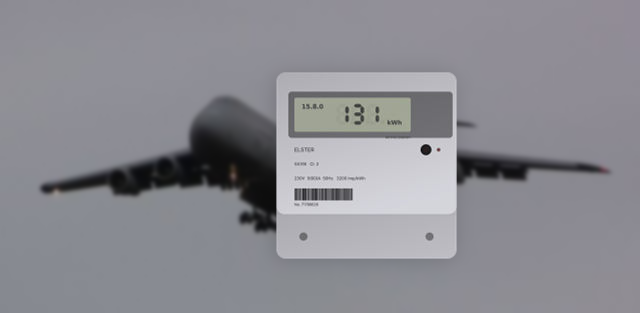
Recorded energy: 131 kWh
